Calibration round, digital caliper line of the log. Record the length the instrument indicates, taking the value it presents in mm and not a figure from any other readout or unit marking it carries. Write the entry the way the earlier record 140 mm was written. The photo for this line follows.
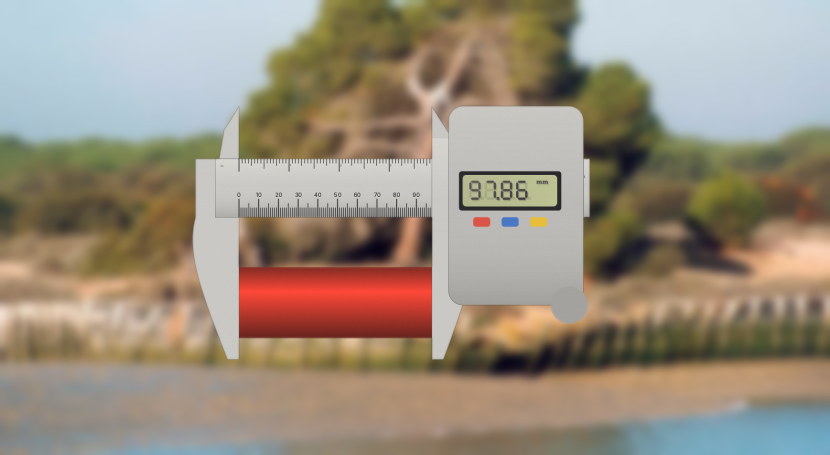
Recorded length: 97.86 mm
